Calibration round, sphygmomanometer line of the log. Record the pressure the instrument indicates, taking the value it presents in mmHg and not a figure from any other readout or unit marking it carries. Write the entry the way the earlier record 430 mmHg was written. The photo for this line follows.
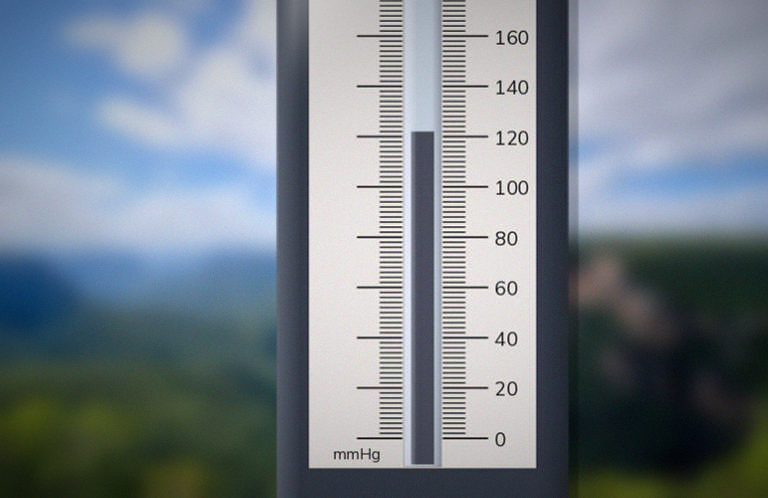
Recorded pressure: 122 mmHg
